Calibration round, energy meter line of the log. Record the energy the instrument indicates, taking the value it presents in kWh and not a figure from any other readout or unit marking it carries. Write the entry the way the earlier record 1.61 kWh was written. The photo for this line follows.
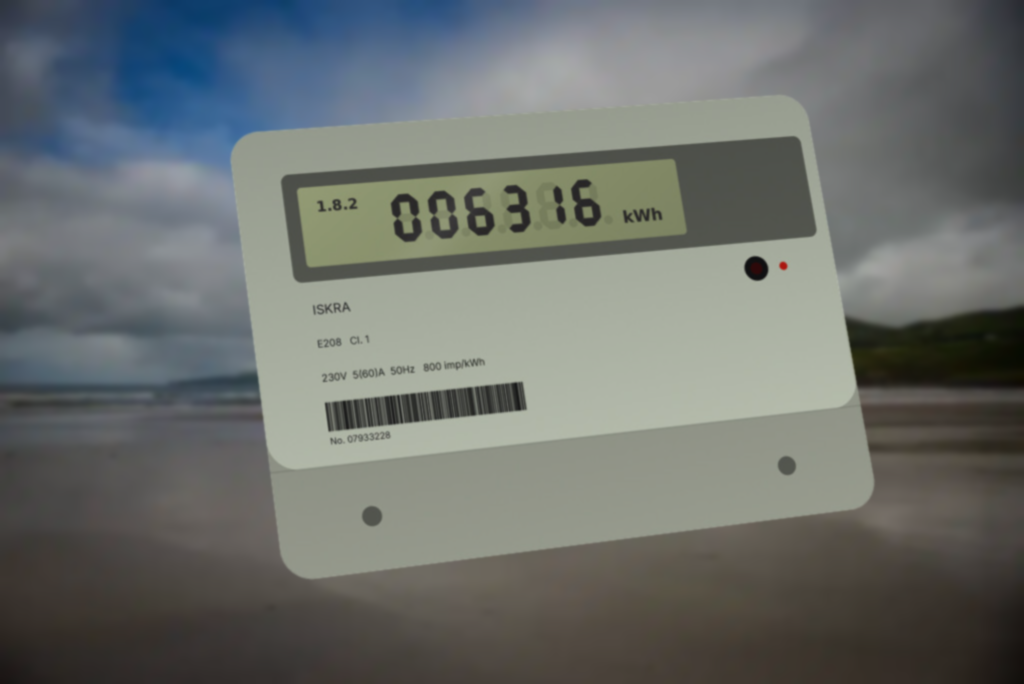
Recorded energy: 6316 kWh
